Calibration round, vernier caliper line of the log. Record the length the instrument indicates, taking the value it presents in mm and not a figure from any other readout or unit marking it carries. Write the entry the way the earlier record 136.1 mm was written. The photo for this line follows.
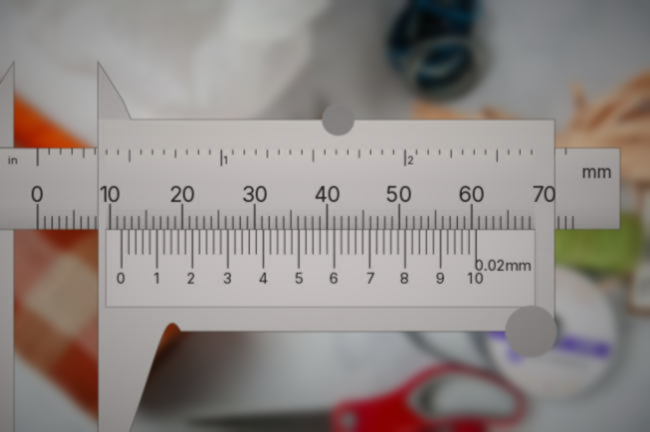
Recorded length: 11.6 mm
